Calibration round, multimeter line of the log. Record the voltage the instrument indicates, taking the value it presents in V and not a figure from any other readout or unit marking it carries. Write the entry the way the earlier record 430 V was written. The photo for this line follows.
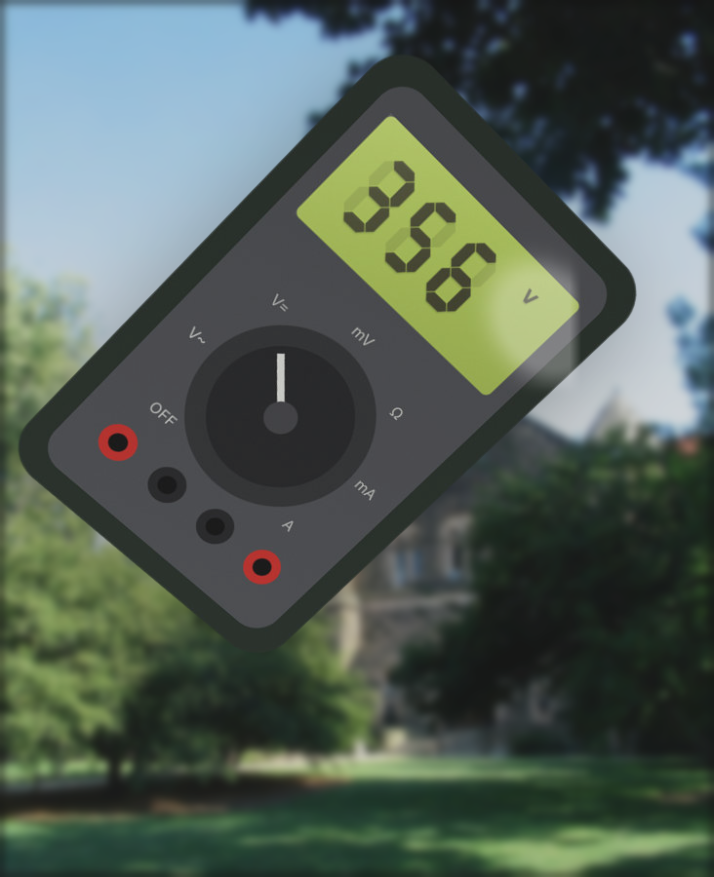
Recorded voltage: 356 V
